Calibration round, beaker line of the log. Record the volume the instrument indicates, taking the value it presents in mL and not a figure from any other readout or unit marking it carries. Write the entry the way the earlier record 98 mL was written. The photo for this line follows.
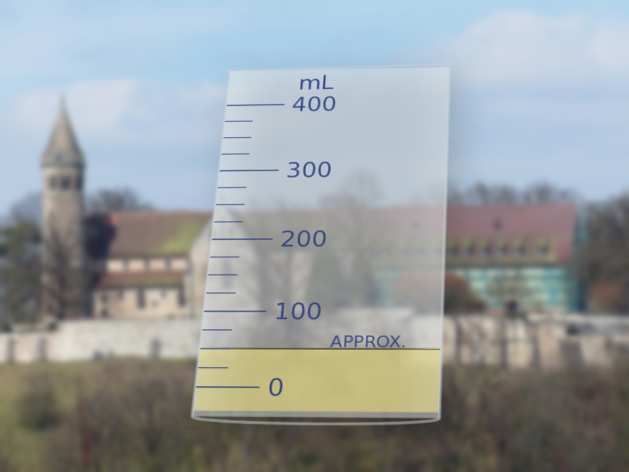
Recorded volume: 50 mL
